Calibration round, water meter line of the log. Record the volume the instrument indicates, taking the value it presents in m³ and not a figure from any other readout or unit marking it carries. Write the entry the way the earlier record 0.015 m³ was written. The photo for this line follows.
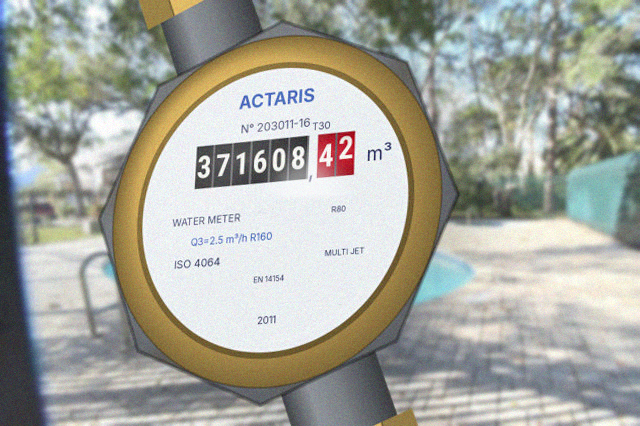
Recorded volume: 371608.42 m³
